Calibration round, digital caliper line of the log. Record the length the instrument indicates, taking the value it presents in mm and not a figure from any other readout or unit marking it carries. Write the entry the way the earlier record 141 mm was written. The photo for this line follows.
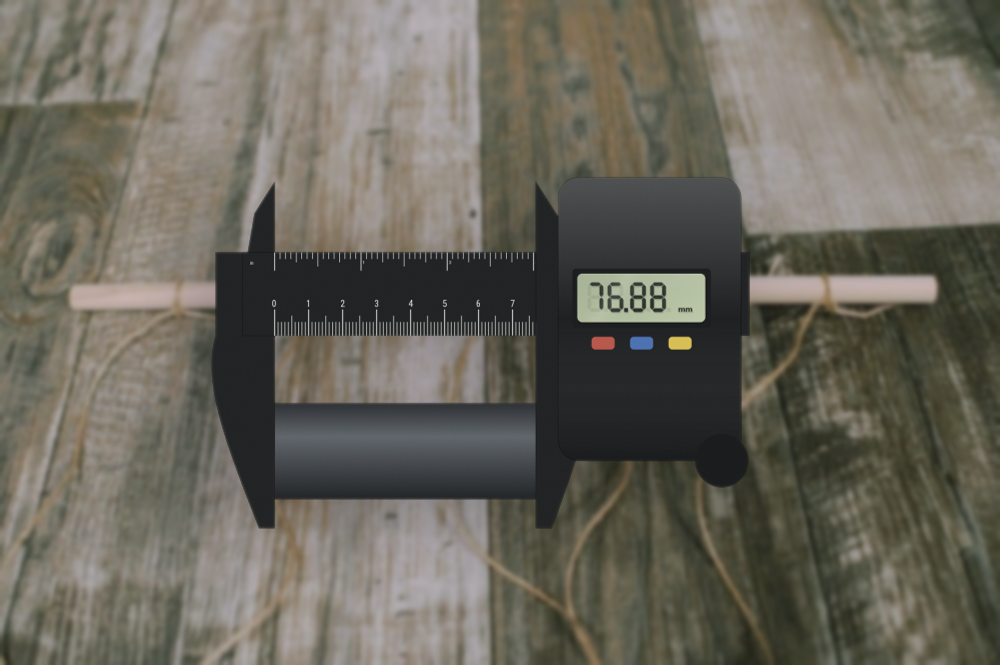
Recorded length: 76.88 mm
